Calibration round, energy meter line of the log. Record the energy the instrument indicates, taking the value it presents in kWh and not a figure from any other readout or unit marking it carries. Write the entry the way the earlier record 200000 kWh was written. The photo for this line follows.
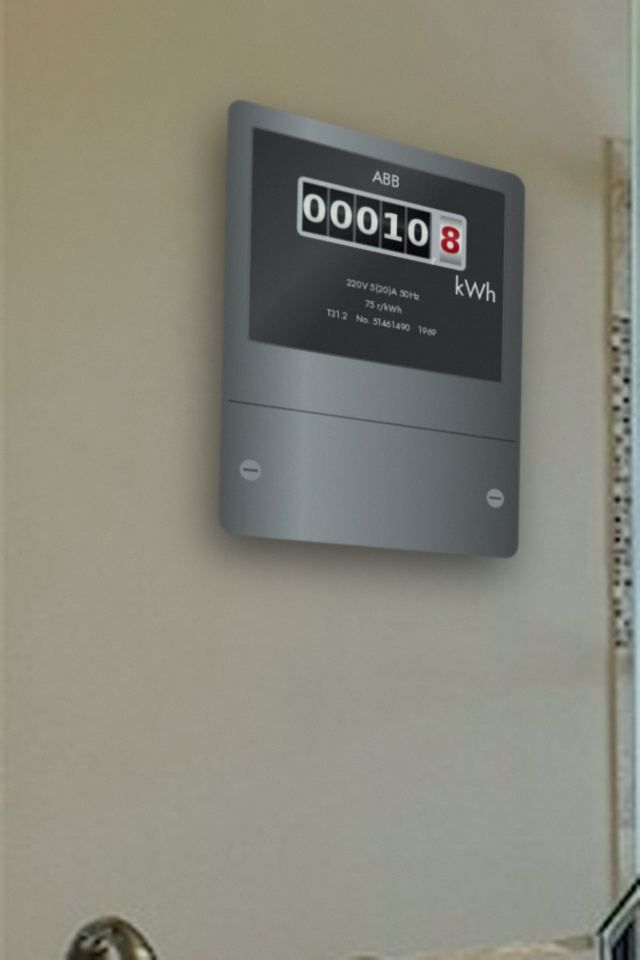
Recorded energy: 10.8 kWh
